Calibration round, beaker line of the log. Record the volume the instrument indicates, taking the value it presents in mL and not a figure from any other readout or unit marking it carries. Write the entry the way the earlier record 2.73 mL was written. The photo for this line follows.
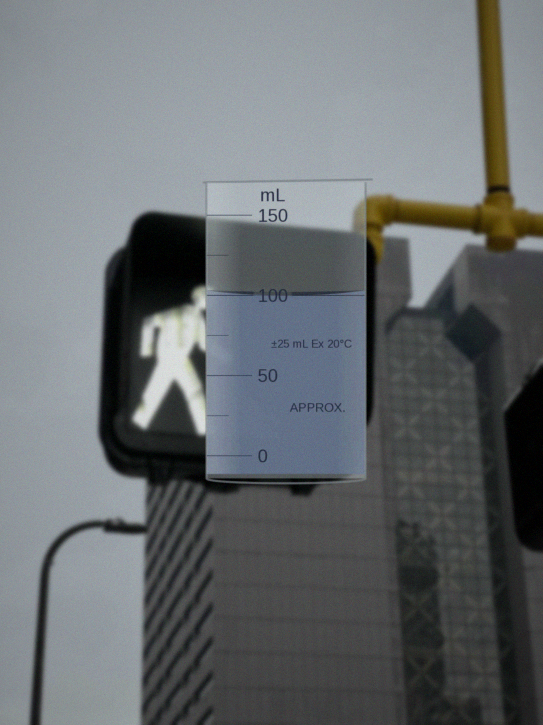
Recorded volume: 100 mL
